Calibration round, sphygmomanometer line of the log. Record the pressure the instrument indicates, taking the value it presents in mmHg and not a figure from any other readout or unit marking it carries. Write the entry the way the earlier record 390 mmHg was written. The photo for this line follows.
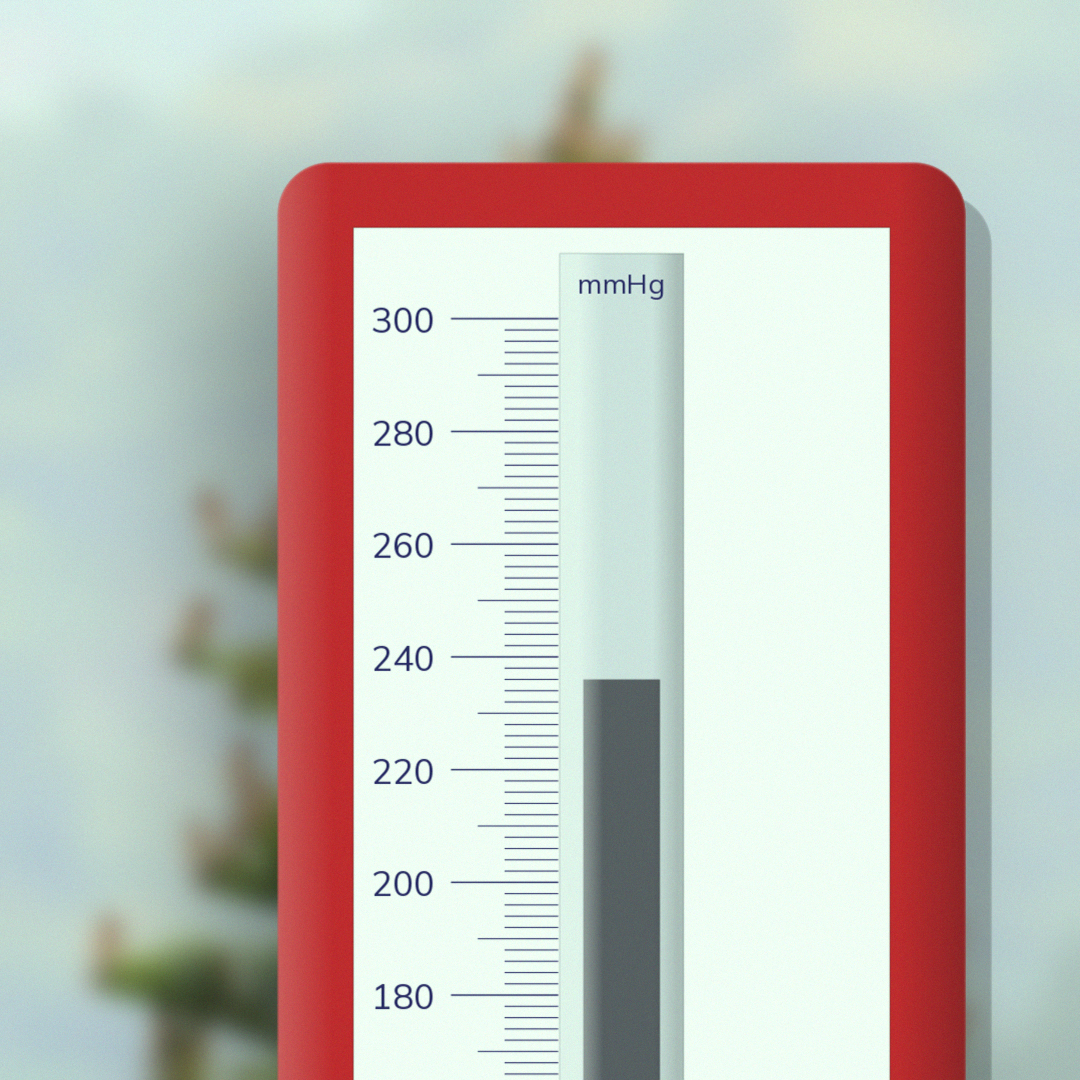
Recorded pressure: 236 mmHg
